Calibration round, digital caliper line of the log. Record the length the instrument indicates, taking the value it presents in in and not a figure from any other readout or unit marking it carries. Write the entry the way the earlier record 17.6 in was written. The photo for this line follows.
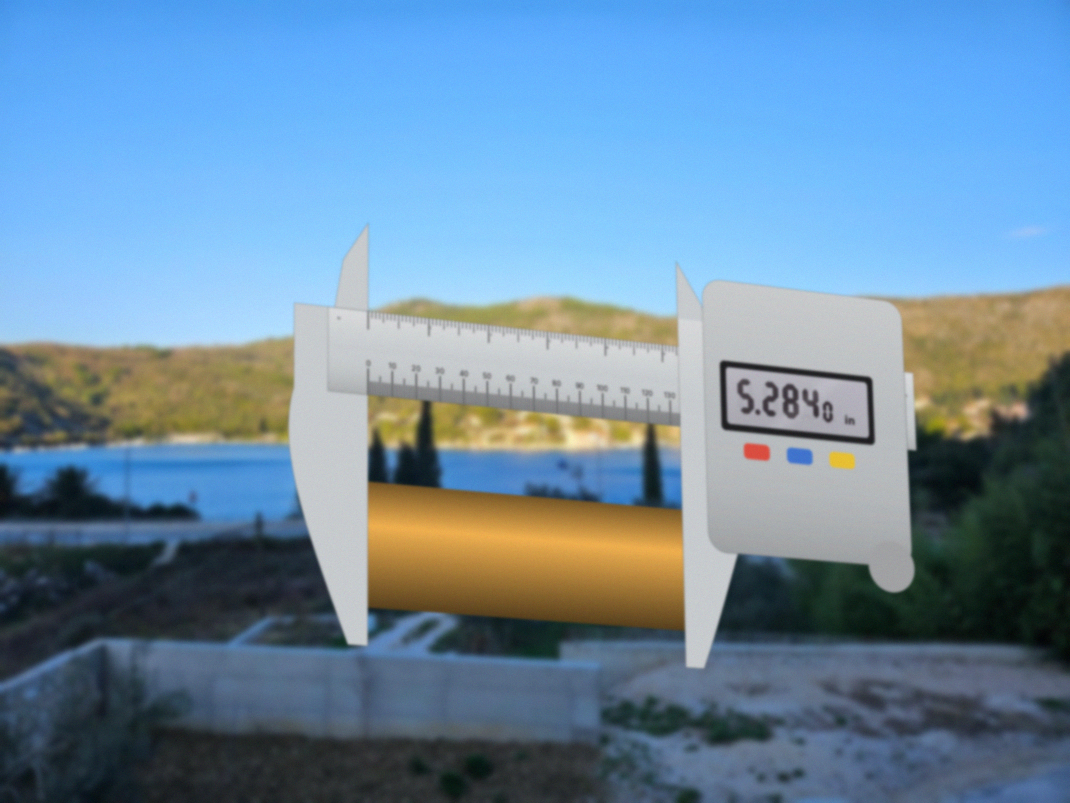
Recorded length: 5.2840 in
